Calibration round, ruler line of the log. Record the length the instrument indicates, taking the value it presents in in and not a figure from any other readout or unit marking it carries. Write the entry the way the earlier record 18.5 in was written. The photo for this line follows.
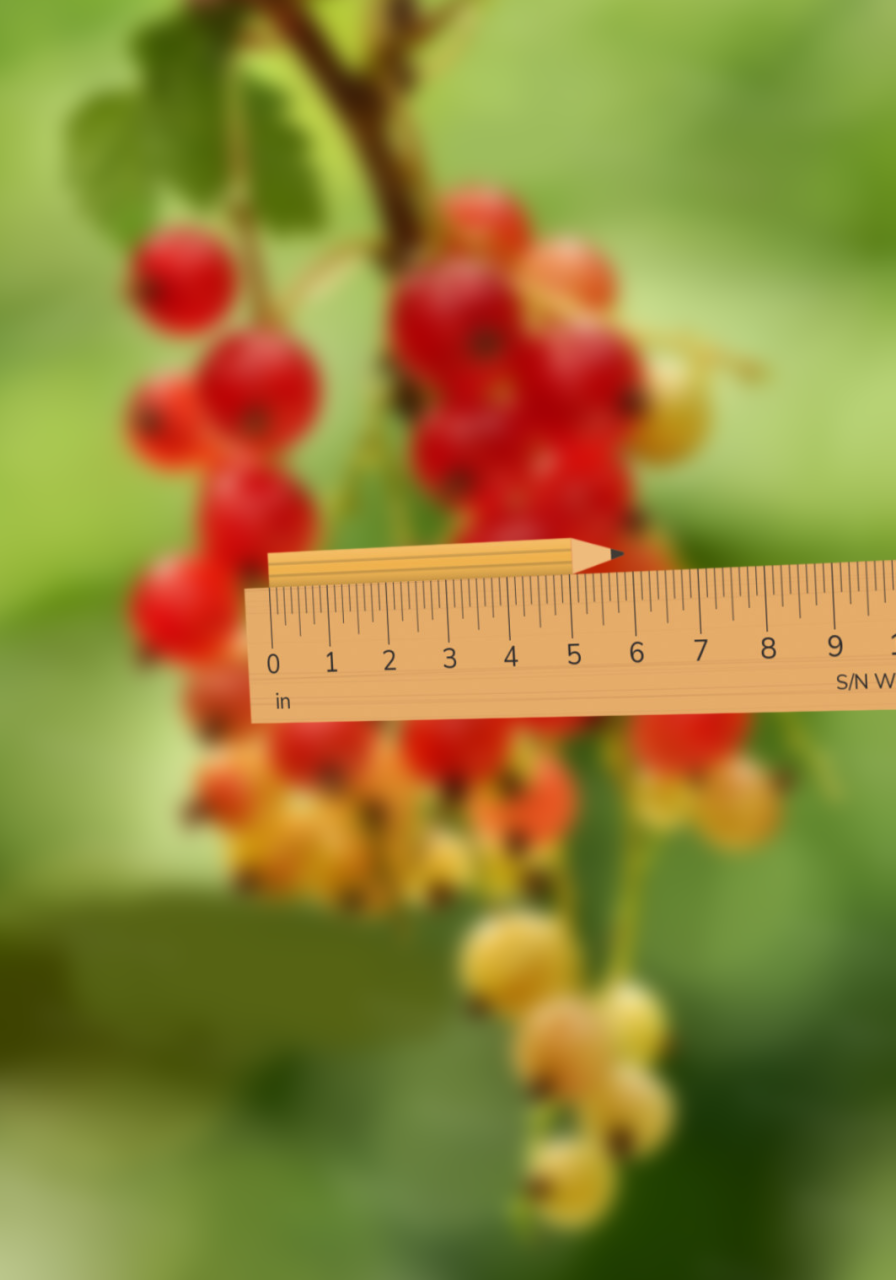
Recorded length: 5.875 in
